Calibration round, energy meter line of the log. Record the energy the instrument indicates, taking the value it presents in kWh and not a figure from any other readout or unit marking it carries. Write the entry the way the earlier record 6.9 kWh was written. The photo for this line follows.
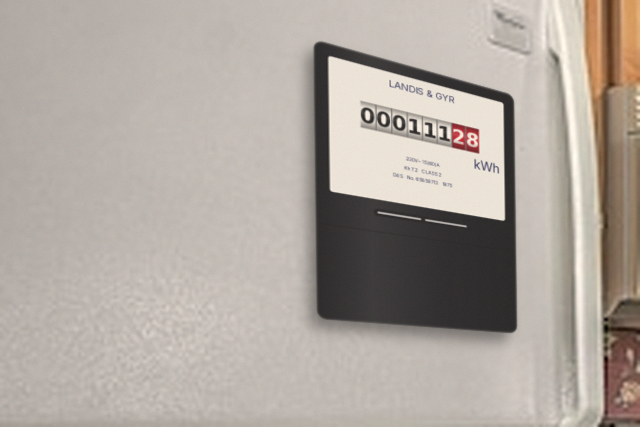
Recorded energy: 111.28 kWh
